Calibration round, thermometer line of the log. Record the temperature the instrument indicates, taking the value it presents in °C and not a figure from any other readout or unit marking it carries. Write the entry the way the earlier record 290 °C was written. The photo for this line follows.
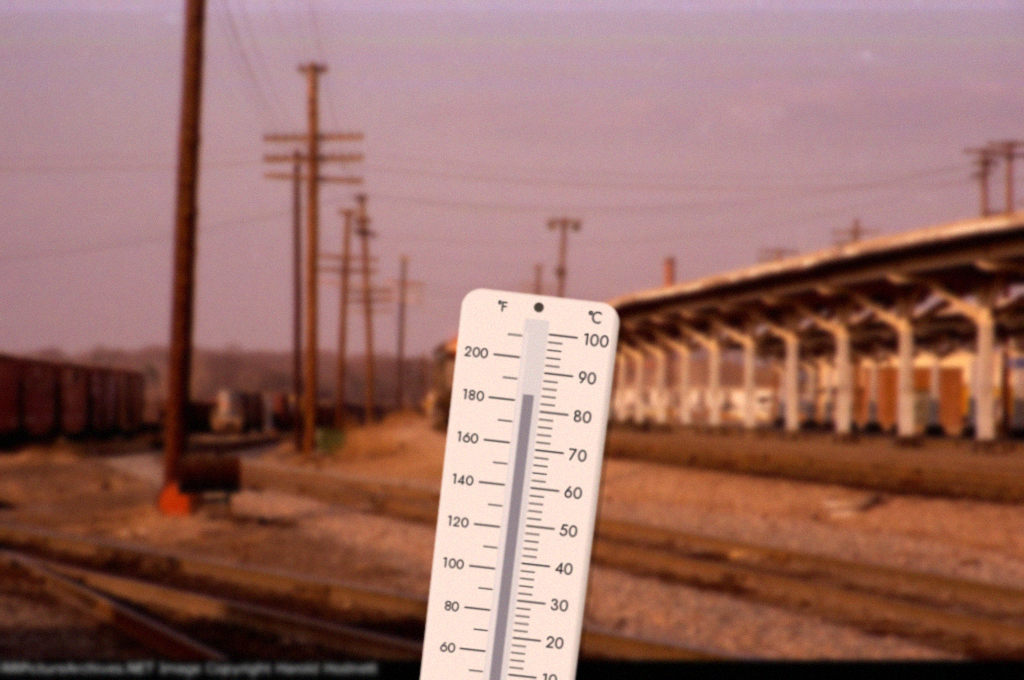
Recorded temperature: 84 °C
